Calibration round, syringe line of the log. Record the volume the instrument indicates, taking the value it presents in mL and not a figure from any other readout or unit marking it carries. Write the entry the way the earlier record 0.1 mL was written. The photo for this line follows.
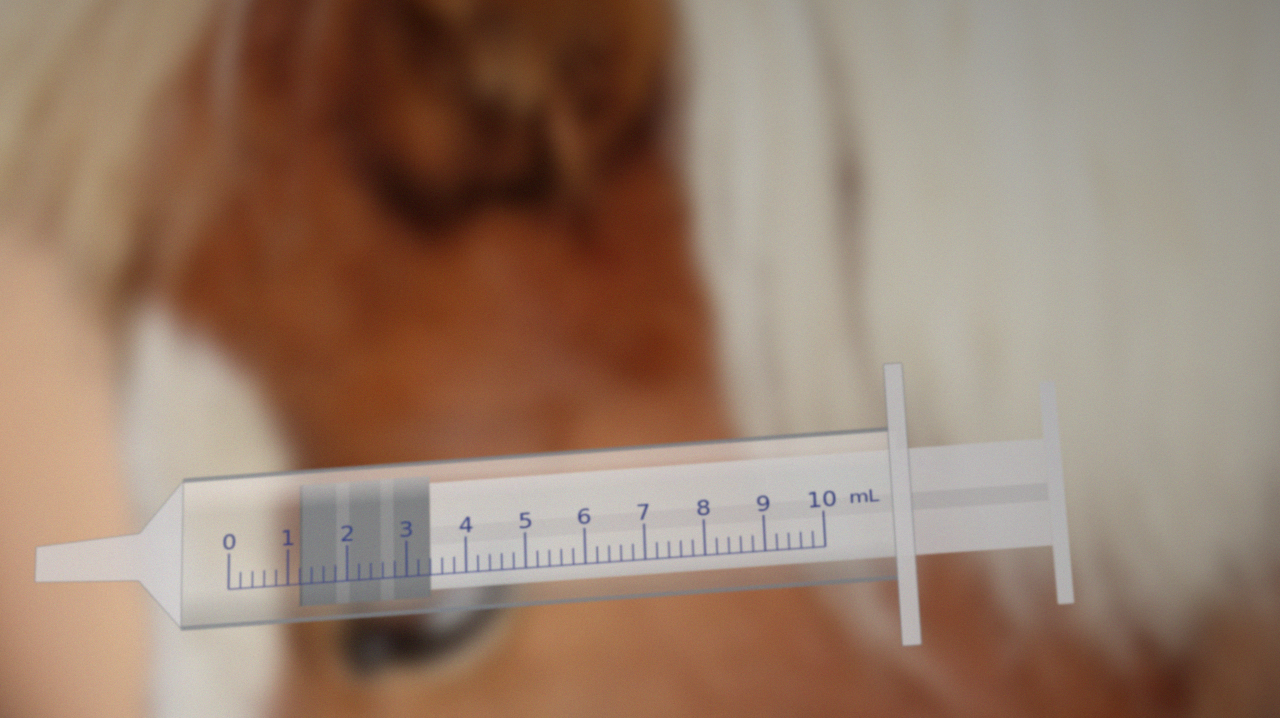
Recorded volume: 1.2 mL
